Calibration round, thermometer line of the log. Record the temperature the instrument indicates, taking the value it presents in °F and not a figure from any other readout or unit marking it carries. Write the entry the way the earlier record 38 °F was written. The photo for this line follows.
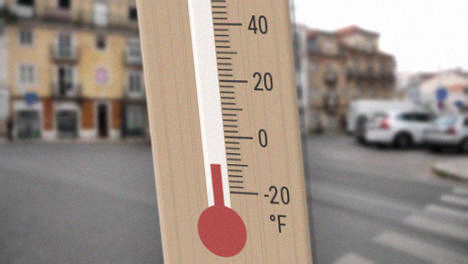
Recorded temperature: -10 °F
